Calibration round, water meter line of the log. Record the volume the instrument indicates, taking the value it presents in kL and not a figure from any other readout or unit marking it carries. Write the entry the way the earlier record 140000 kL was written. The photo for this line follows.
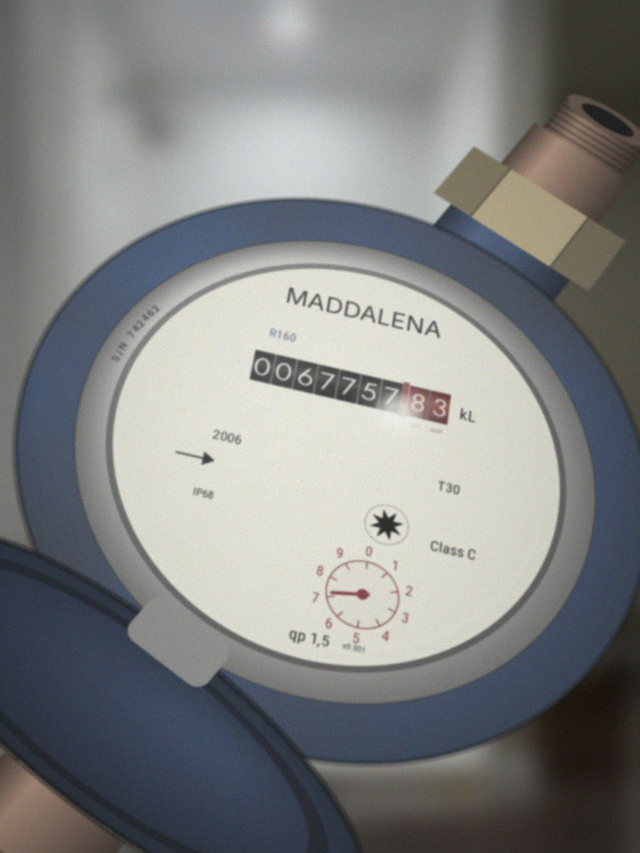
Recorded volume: 67757.837 kL
